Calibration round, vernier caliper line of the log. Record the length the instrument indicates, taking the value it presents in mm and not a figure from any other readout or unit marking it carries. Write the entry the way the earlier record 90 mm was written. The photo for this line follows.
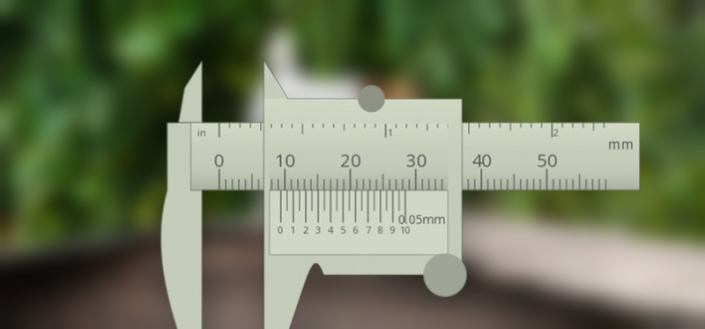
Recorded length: 9.4 mm
